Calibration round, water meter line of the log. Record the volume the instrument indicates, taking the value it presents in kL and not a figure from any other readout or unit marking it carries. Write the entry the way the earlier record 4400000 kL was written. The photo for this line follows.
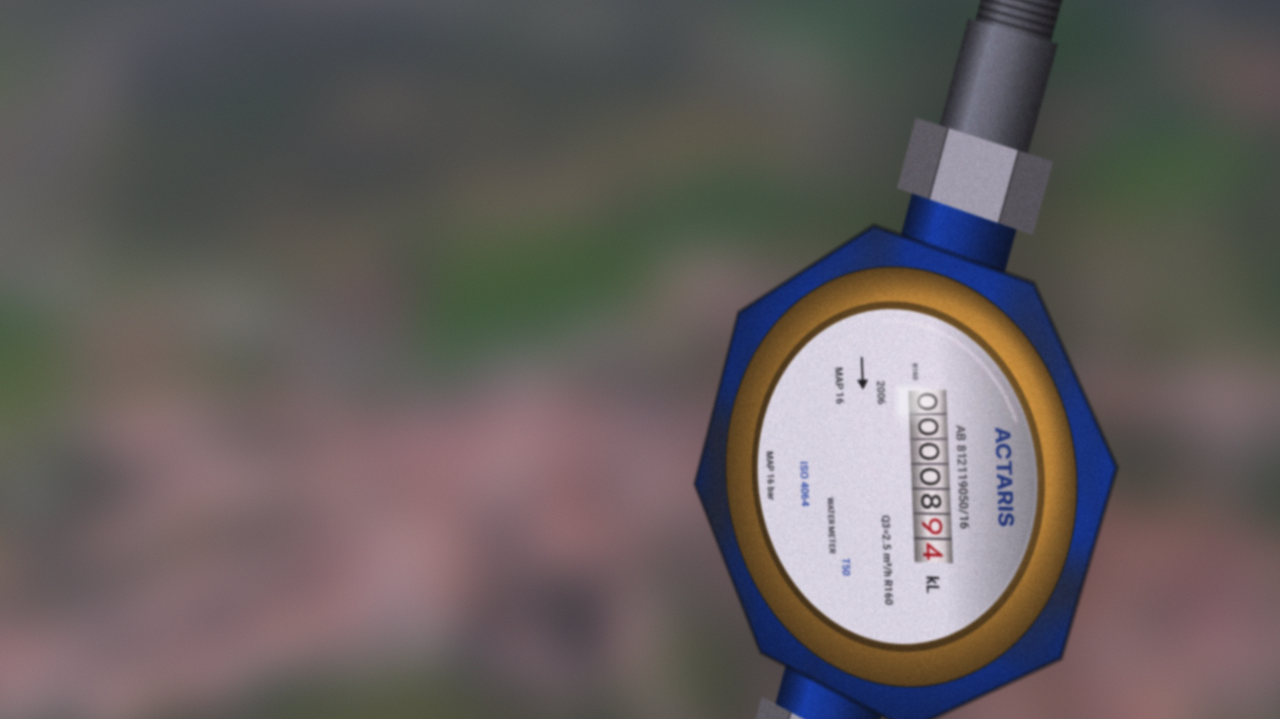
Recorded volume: 8.94 kL
